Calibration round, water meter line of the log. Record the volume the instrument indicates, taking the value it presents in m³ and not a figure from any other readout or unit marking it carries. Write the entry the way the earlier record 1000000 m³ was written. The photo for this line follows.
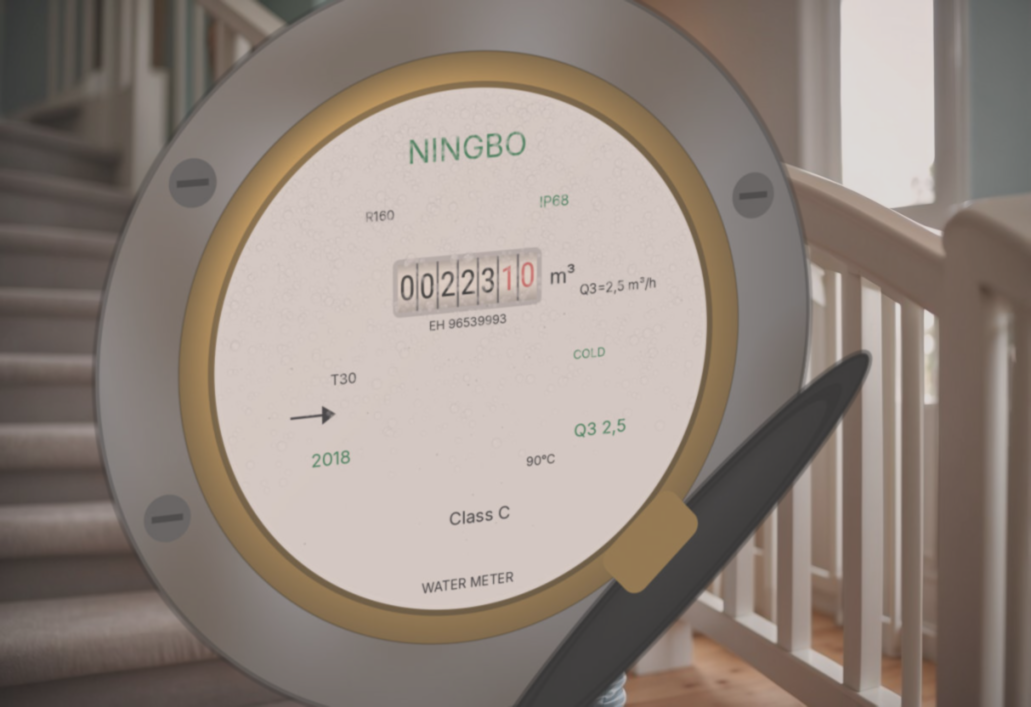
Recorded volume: 223.10 m³
